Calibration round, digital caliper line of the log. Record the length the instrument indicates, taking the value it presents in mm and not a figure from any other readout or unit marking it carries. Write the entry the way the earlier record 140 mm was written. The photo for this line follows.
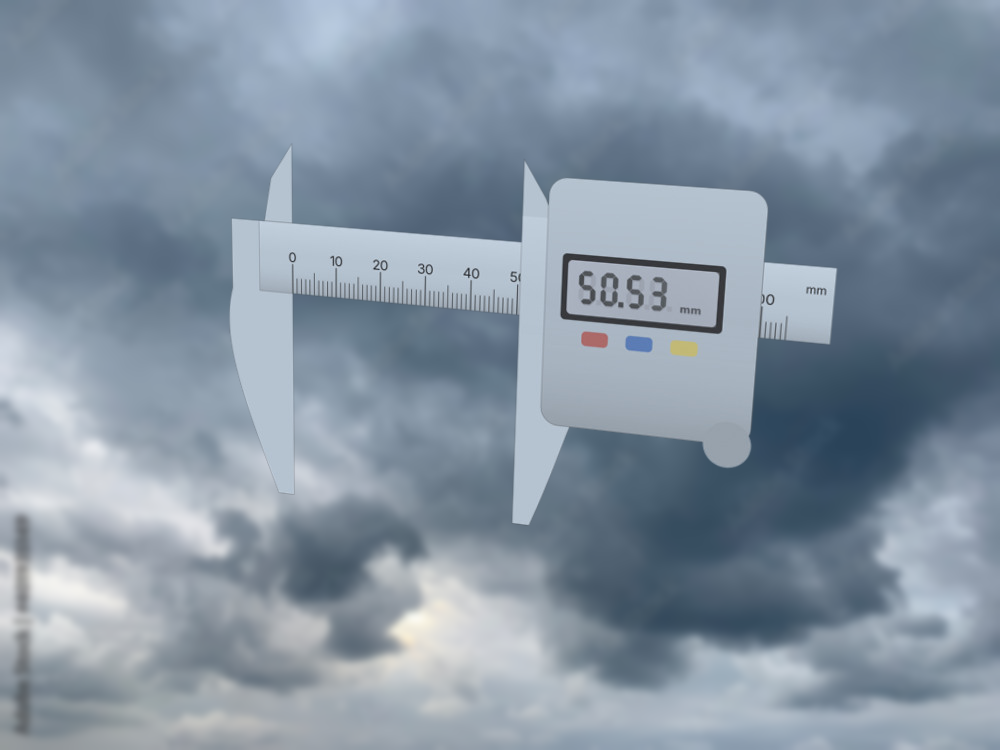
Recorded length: 50.53 mm
